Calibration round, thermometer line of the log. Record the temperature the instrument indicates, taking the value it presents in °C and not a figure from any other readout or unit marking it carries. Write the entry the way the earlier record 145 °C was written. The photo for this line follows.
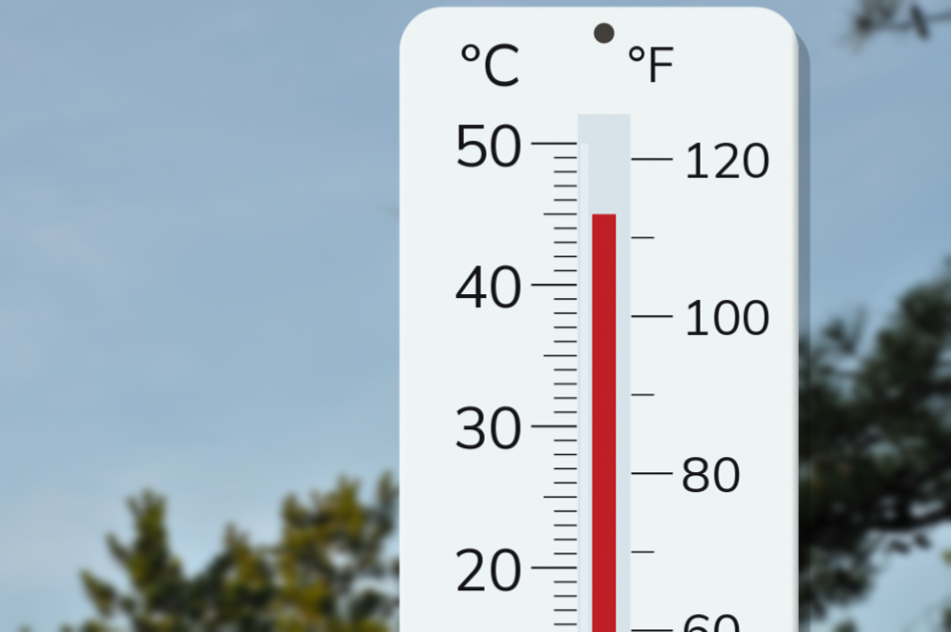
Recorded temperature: 45 °C
